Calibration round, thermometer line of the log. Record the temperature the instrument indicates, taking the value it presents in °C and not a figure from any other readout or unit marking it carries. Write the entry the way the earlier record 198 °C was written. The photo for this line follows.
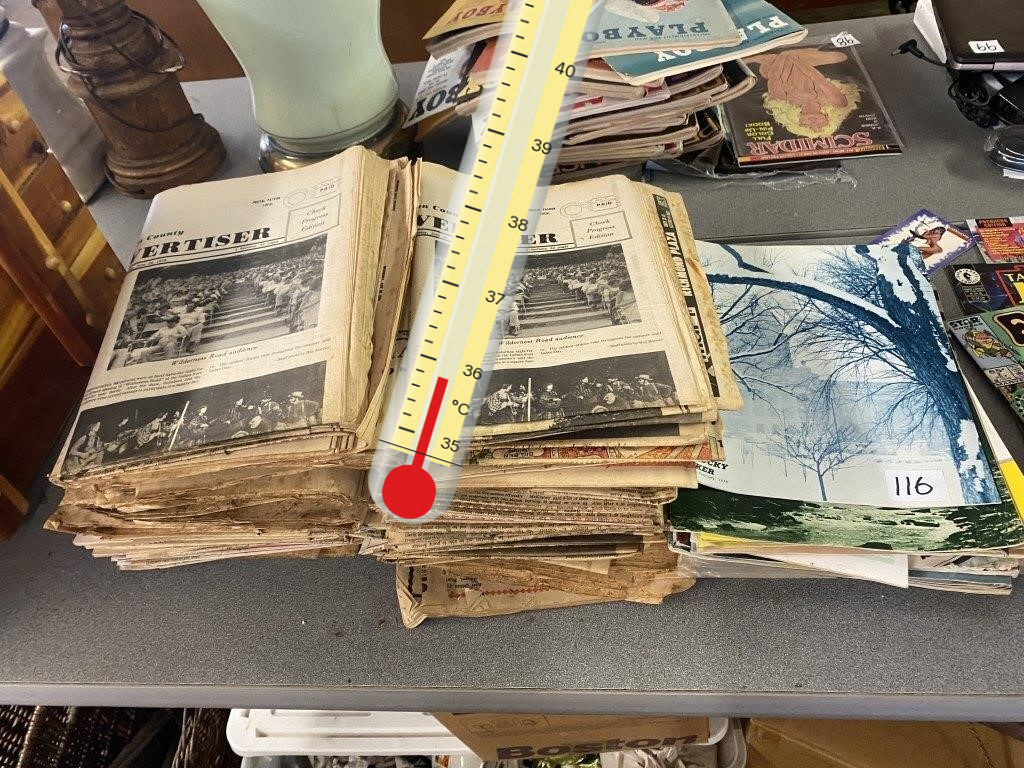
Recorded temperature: 35.8 °C
